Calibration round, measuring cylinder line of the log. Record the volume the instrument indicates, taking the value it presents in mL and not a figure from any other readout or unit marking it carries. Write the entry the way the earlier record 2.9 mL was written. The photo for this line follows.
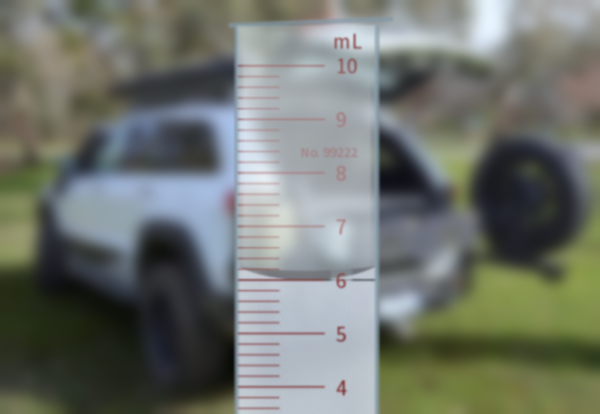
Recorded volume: 6 mL
